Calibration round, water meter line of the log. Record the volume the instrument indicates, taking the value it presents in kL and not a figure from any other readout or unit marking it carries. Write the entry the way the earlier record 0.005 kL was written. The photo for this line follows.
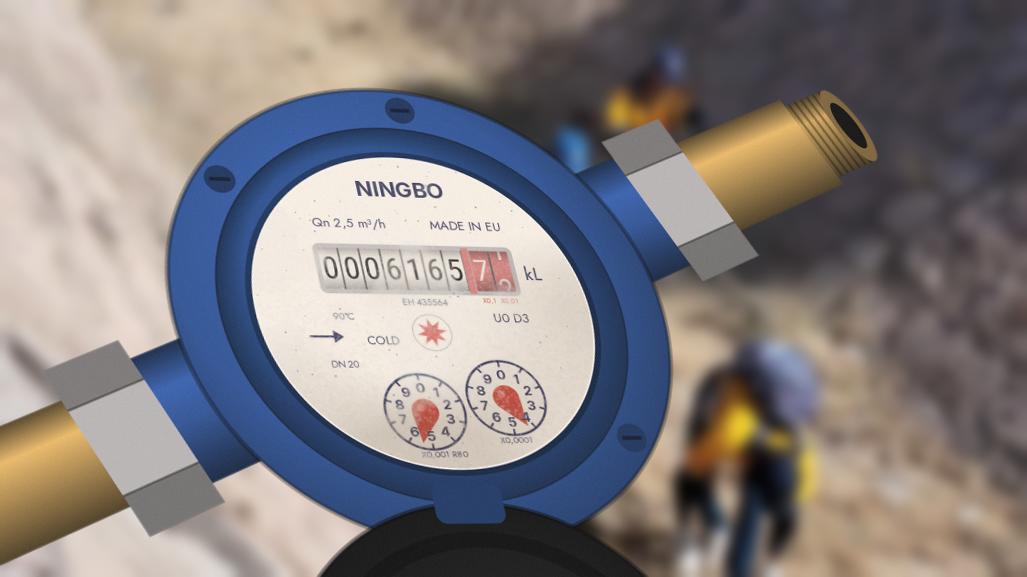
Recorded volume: 6165.7154 kL
